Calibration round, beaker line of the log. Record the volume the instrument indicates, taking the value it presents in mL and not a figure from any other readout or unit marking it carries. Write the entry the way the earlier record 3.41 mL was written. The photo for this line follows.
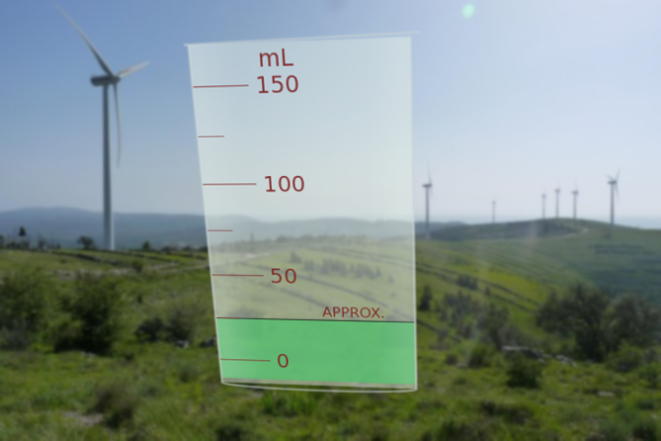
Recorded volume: 25 mL
